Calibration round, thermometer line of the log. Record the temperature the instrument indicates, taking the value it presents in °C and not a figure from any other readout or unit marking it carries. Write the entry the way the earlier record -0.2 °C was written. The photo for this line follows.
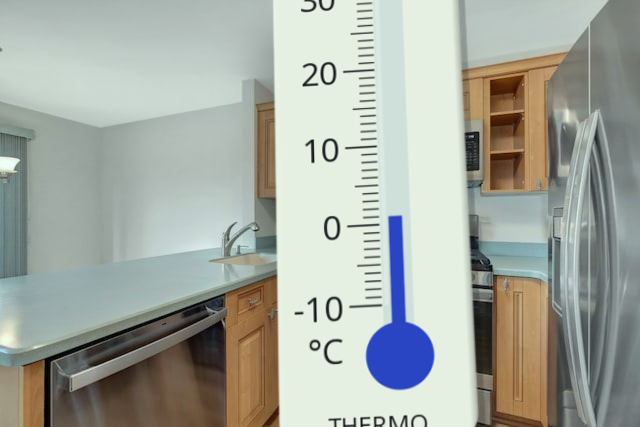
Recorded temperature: 1 °C
